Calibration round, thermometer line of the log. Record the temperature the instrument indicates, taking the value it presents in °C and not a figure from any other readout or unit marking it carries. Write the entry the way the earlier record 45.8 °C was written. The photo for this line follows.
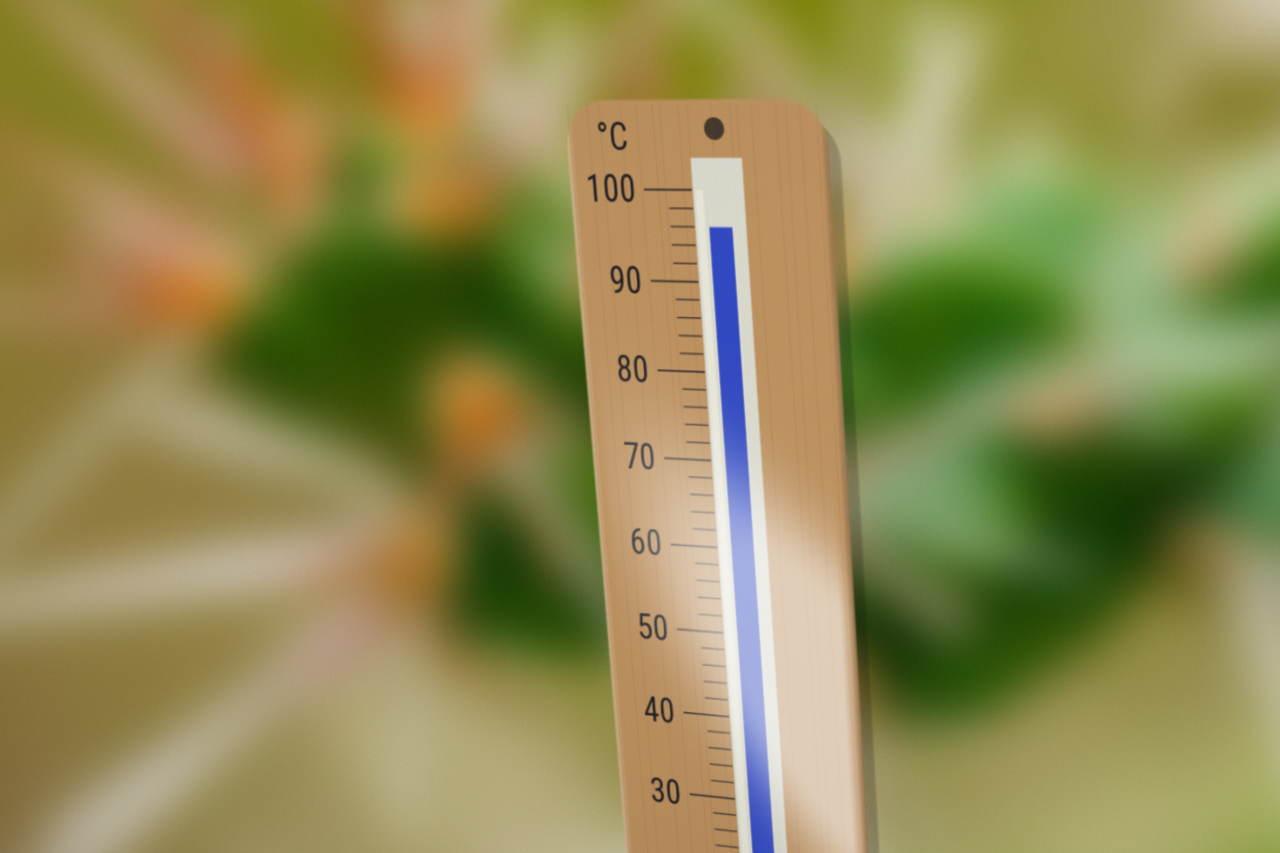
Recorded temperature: 96 °C
